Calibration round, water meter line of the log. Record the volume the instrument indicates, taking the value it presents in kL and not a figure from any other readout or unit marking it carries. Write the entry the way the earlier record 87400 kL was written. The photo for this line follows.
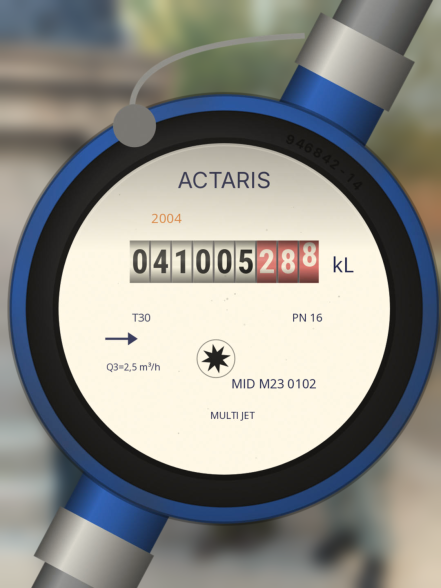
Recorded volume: 41005.288 kL
